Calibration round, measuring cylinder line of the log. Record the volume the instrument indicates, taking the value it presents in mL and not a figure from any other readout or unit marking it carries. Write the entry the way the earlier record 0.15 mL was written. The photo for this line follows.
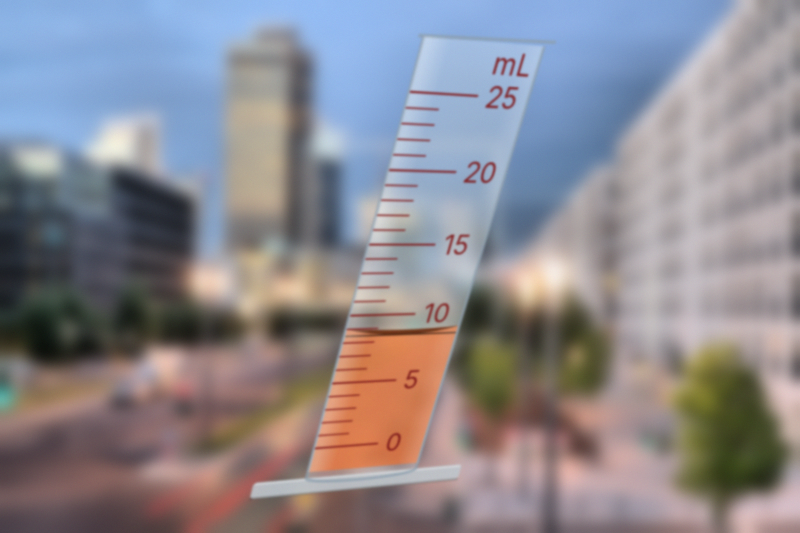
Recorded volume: 8.5 mL
